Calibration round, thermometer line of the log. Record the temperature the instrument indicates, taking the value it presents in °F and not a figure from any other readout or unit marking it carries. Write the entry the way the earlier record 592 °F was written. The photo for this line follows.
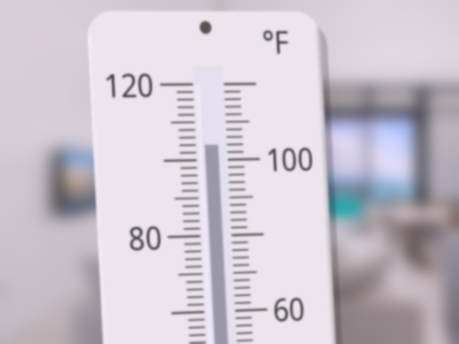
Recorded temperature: 104 °F
